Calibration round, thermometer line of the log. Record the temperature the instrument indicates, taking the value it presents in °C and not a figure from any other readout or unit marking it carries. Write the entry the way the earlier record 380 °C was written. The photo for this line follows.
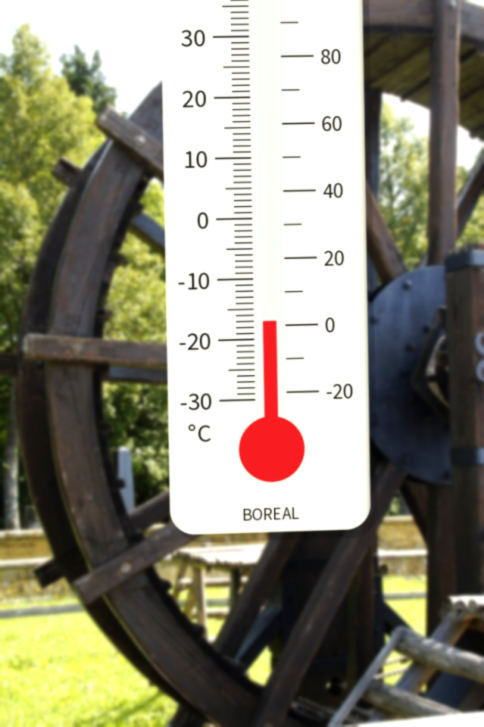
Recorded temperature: -17 °C
